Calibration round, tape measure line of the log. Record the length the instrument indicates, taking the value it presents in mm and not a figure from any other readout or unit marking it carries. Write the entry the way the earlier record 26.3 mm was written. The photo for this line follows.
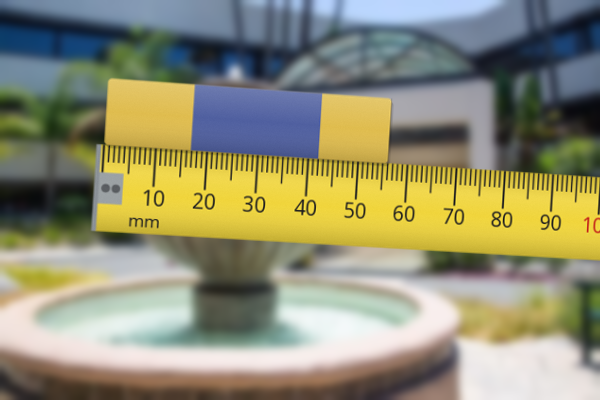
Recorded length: 56 mm
